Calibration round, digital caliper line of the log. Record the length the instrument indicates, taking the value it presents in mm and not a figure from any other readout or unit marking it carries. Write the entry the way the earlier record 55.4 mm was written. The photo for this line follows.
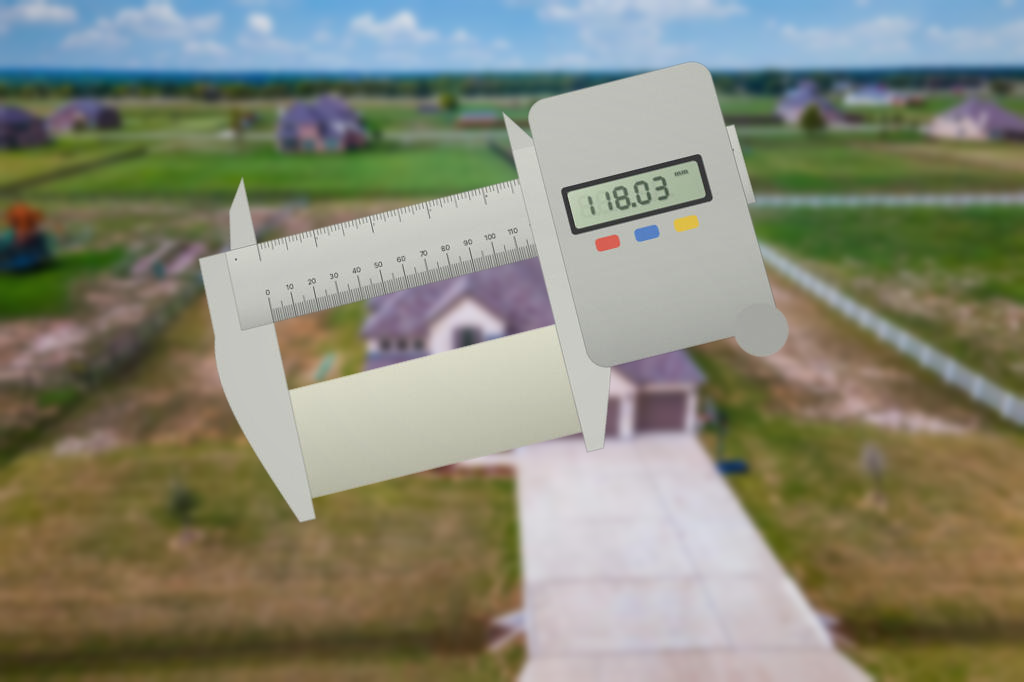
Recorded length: 118.03 mm
